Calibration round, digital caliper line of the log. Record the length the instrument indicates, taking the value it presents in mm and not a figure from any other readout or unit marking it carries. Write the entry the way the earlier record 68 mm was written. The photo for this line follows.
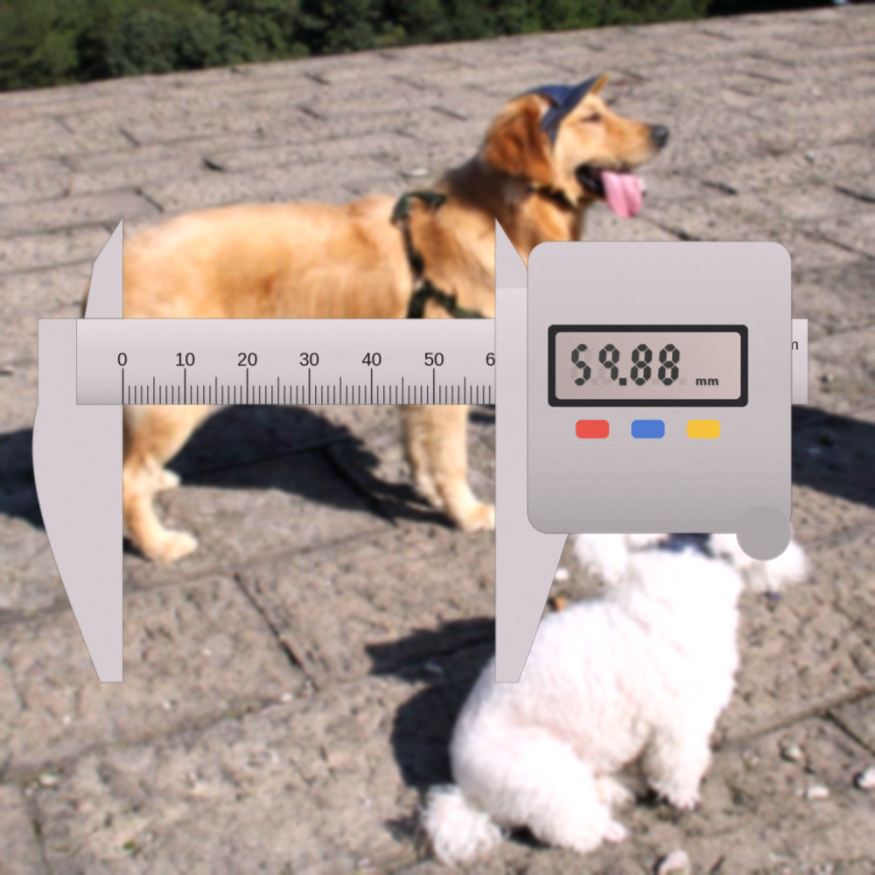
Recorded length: 59.88 mm
